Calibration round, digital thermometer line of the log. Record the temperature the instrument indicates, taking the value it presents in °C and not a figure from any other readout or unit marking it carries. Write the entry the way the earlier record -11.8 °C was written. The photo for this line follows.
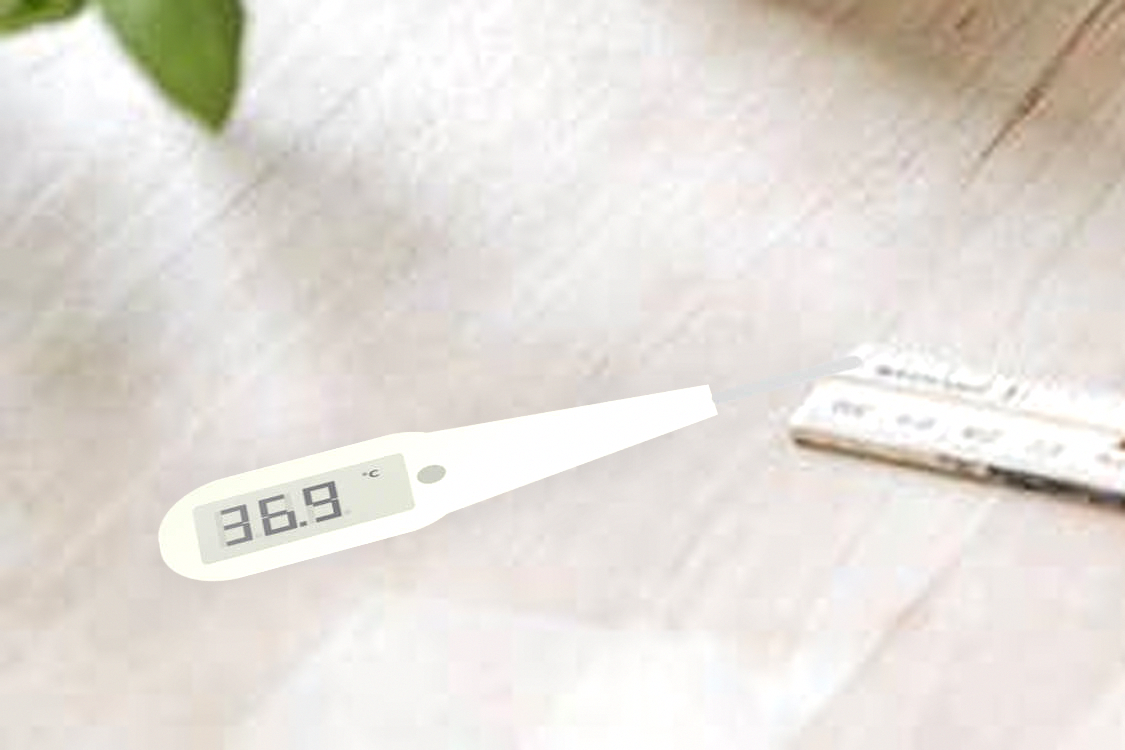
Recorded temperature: 36.9 °C
